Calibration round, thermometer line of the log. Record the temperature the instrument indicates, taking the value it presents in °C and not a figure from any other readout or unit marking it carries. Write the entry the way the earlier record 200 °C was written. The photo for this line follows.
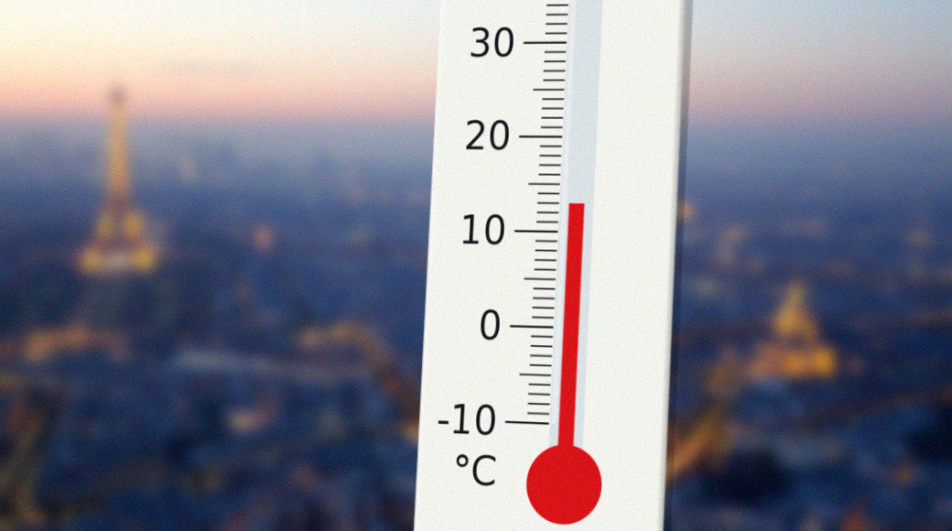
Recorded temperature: 13 °C
